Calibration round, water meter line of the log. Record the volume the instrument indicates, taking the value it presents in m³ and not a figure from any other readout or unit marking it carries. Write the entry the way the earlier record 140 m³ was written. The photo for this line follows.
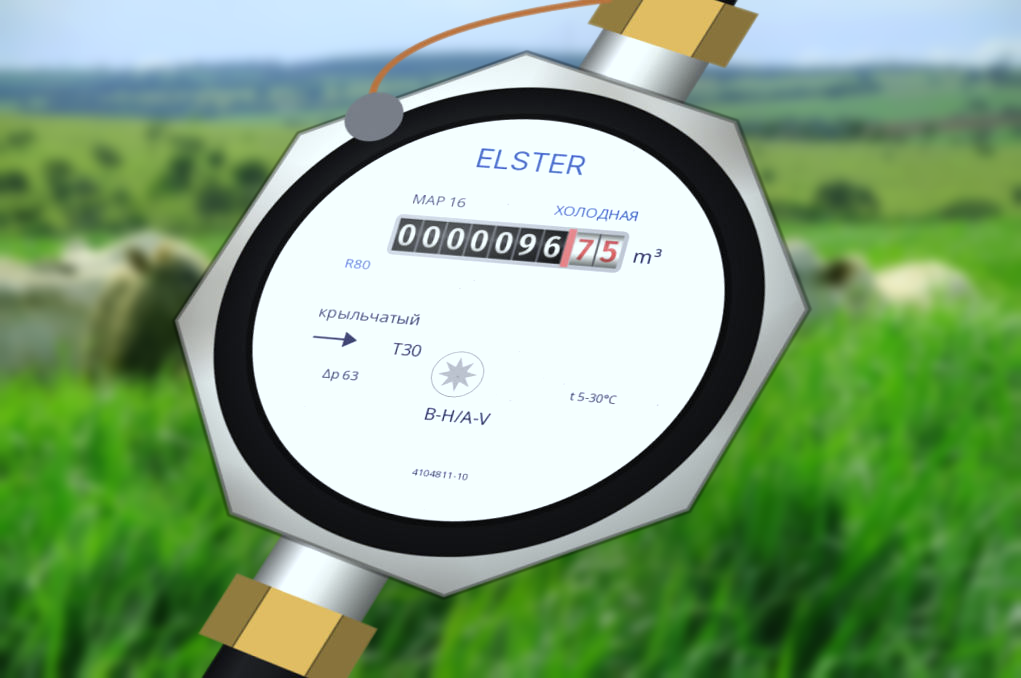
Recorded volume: 96.75 m³
